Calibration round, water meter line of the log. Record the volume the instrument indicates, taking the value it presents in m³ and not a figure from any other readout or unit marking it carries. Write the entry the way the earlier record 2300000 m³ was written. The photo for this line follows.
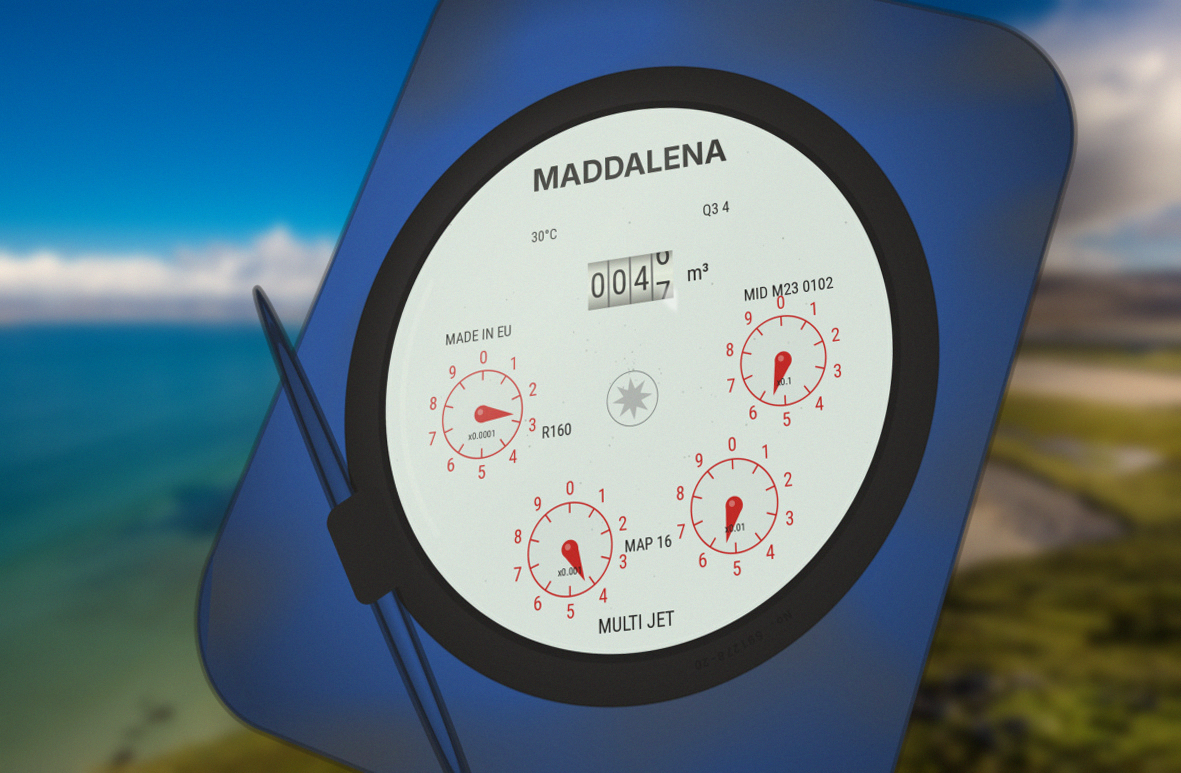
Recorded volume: 46.5542 m³
